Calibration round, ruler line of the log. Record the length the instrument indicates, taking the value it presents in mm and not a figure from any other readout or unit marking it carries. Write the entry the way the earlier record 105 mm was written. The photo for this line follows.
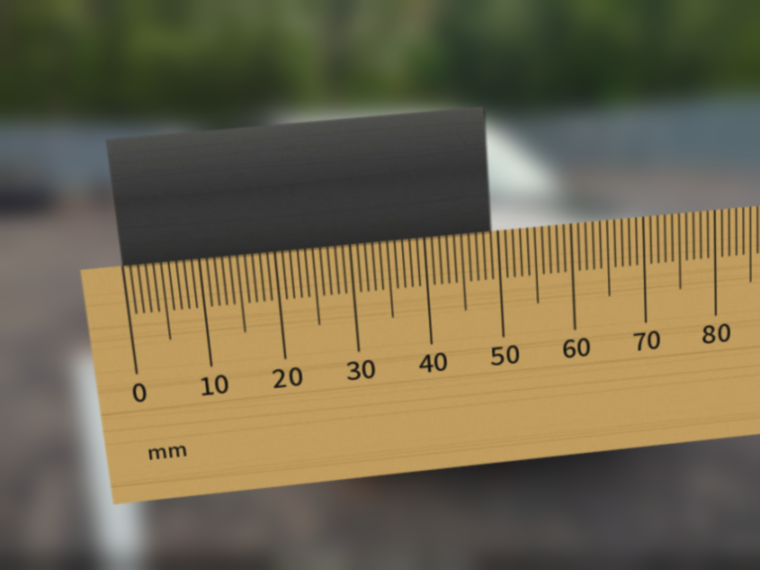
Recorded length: 49 mm
